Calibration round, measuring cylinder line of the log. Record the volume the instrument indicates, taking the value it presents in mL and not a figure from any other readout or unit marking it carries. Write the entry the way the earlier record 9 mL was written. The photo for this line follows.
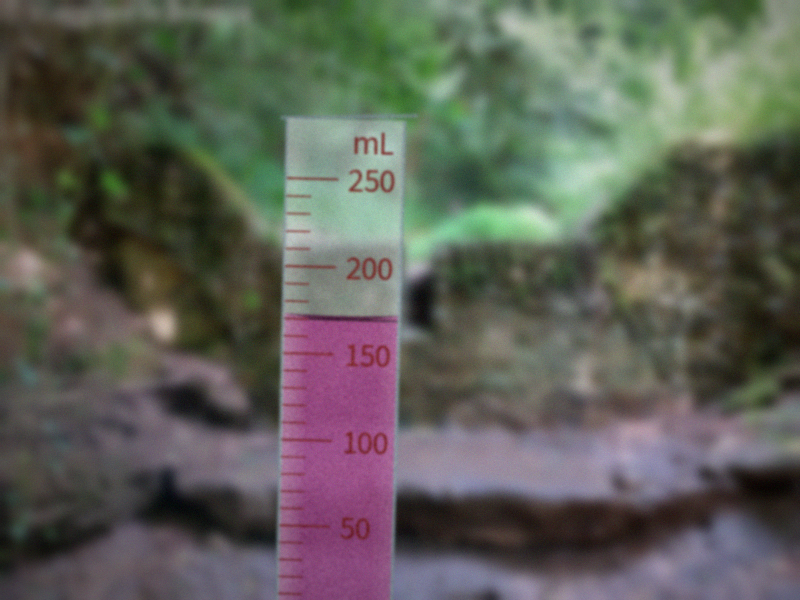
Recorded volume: 170 mL
